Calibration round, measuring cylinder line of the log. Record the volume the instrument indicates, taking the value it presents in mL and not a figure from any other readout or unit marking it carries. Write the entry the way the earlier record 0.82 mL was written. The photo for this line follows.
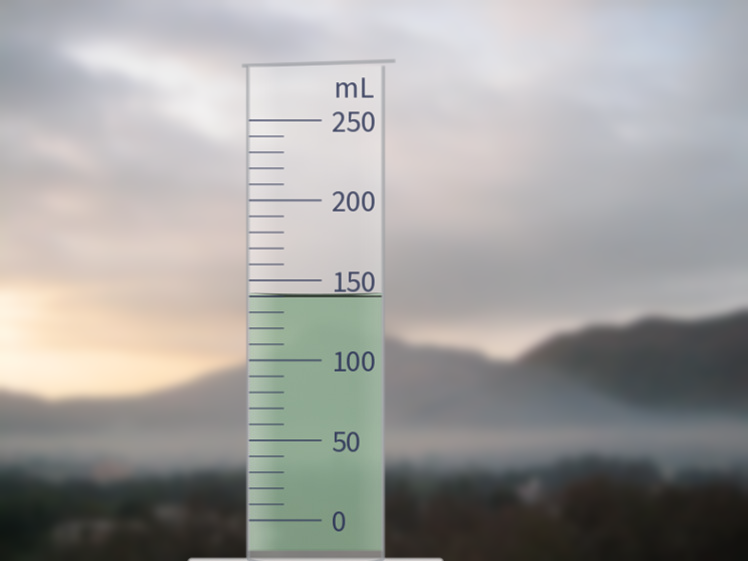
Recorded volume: 140 mL
